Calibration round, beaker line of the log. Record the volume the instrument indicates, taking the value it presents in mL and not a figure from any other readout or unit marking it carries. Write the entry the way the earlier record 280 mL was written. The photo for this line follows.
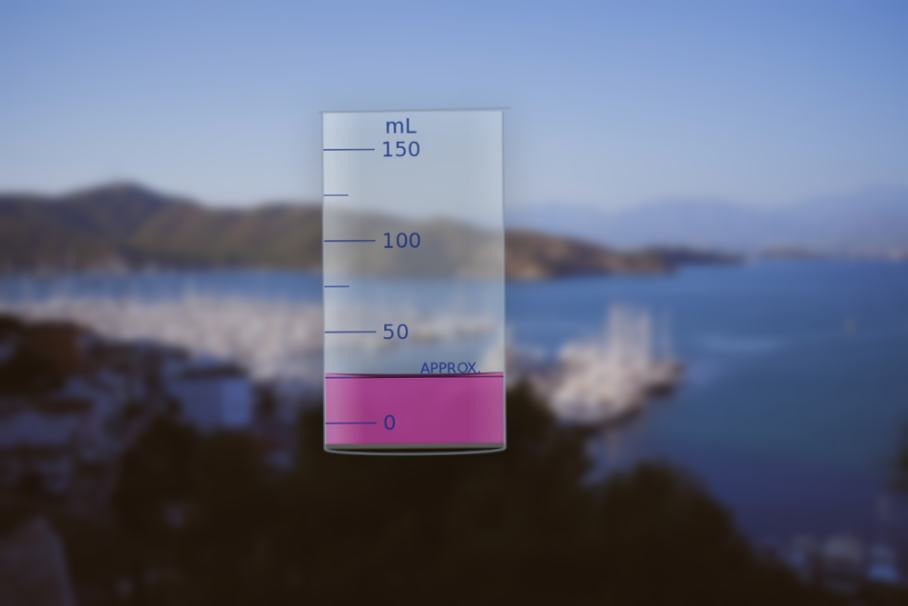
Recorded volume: 25 mL
